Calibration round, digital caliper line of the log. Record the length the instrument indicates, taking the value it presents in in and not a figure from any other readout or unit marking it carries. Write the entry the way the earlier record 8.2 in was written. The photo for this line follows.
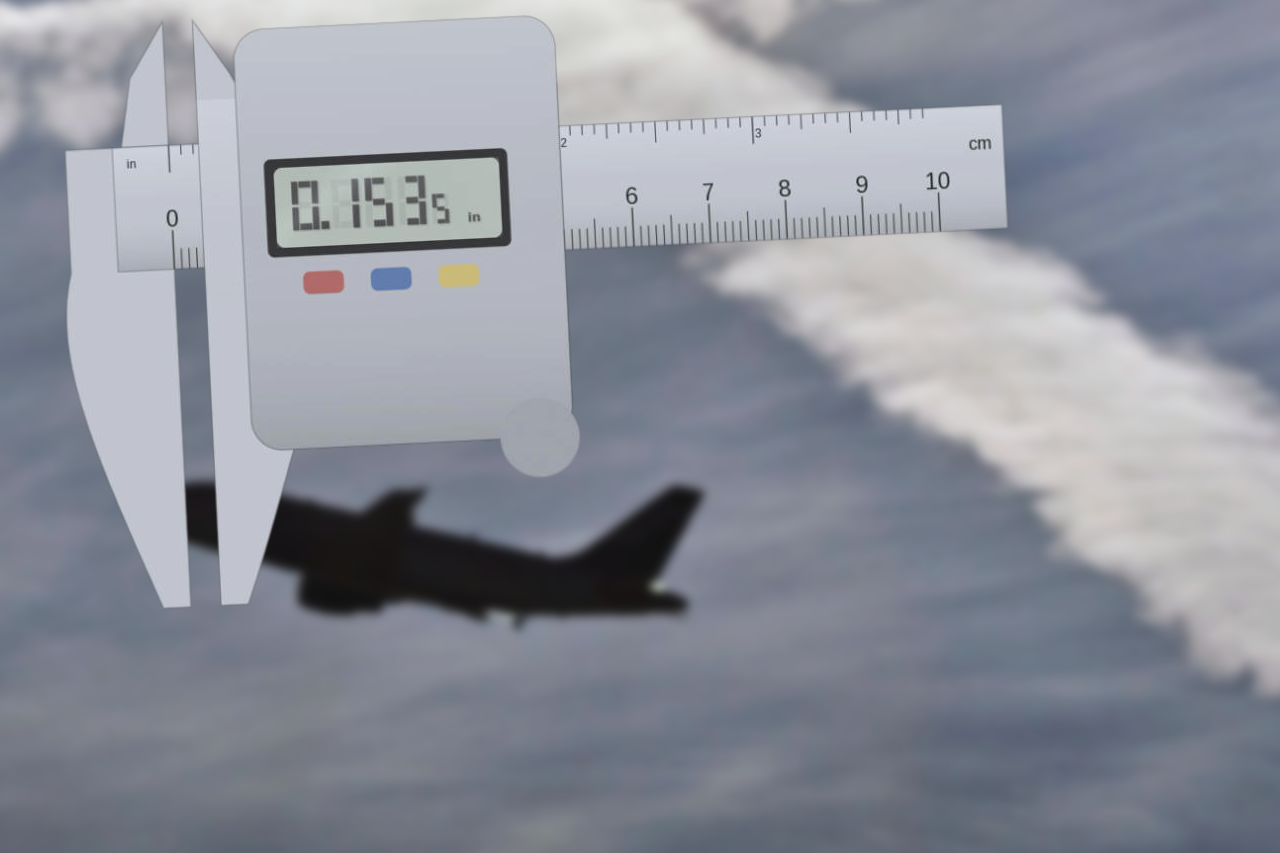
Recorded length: 0.1535 in
